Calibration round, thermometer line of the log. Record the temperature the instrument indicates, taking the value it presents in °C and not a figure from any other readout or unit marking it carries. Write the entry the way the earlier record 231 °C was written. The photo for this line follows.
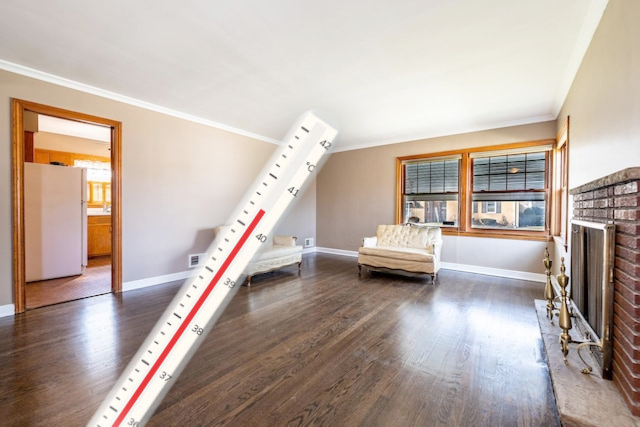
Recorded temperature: 40.4 °C
